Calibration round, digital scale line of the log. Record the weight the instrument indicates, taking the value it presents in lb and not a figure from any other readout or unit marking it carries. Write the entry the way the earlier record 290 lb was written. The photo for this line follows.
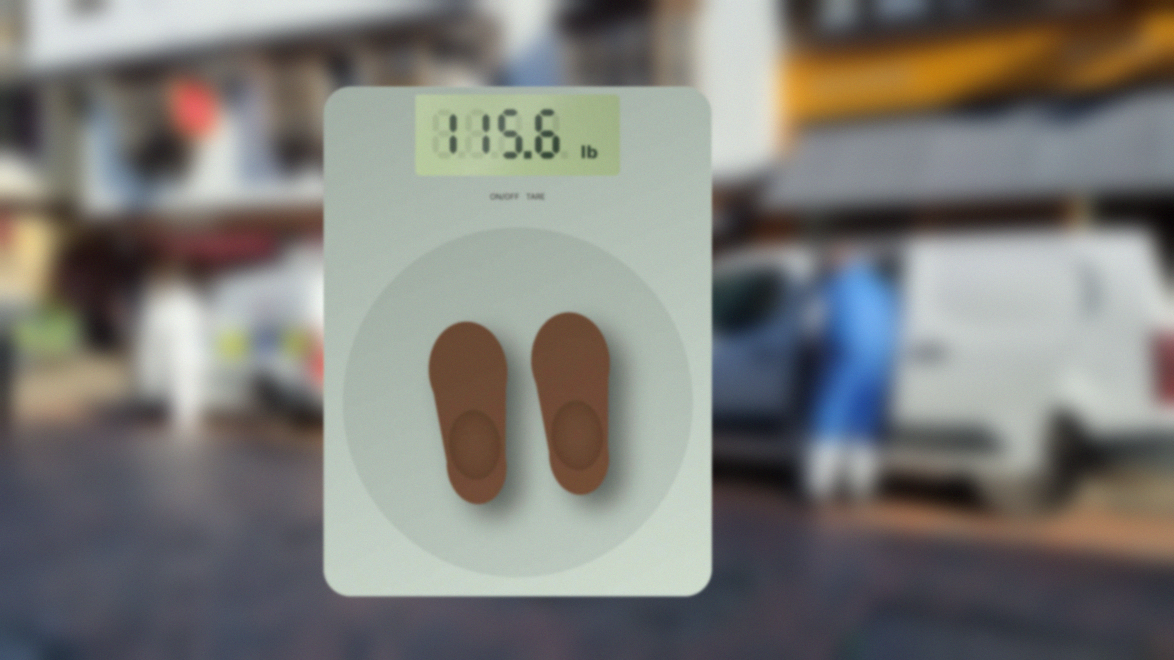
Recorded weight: 115.6 lb
